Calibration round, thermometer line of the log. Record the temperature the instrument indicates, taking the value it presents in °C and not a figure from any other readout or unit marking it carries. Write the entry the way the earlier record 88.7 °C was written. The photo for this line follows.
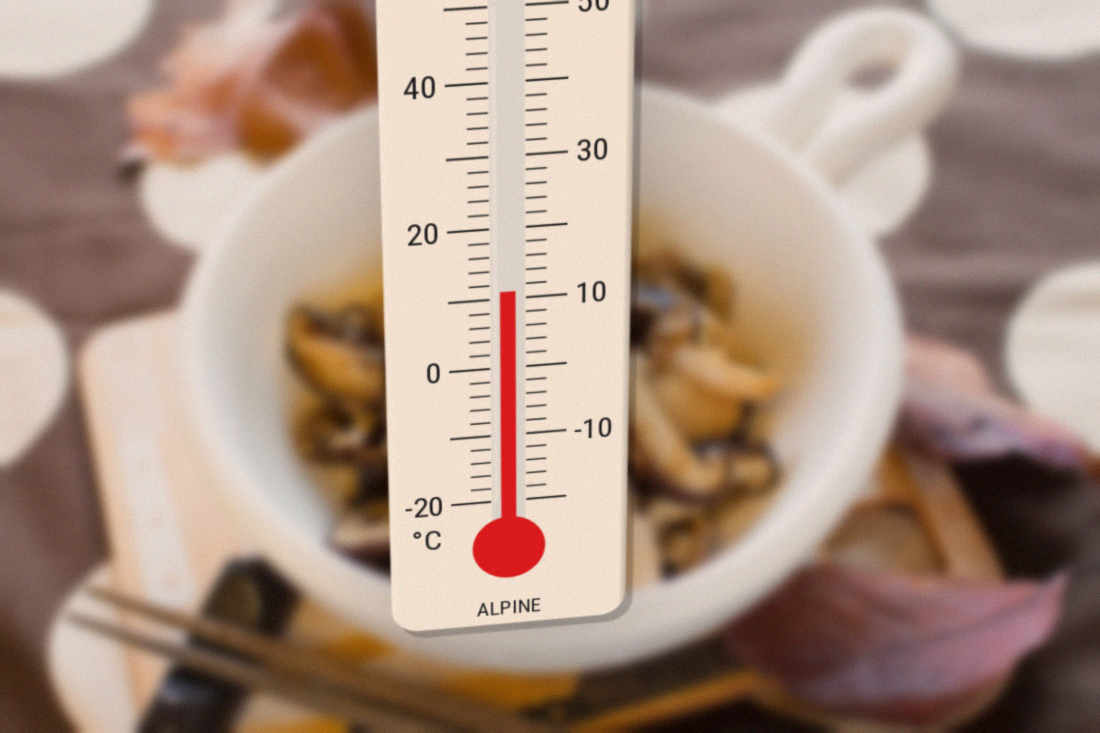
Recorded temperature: 11 °C
